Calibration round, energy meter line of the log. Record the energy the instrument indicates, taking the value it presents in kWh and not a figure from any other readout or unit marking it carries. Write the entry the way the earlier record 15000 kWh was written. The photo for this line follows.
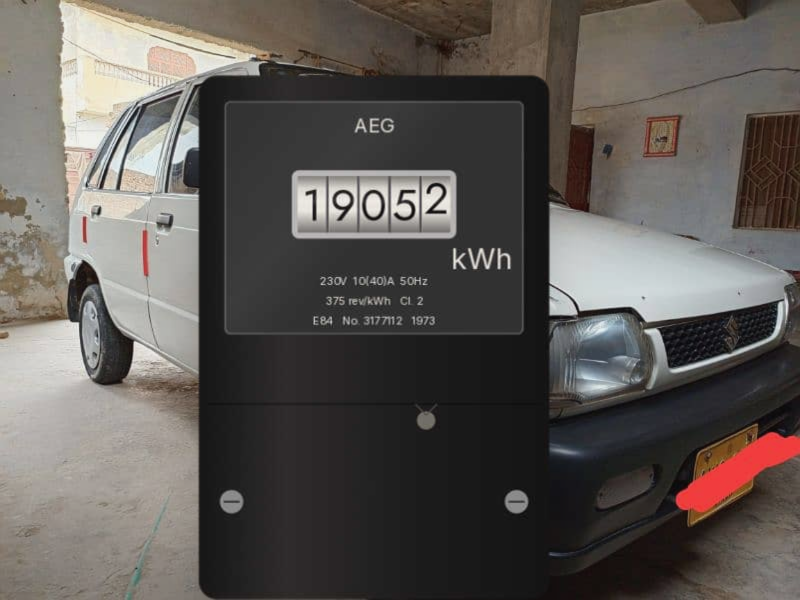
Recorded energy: 19052 kWh
